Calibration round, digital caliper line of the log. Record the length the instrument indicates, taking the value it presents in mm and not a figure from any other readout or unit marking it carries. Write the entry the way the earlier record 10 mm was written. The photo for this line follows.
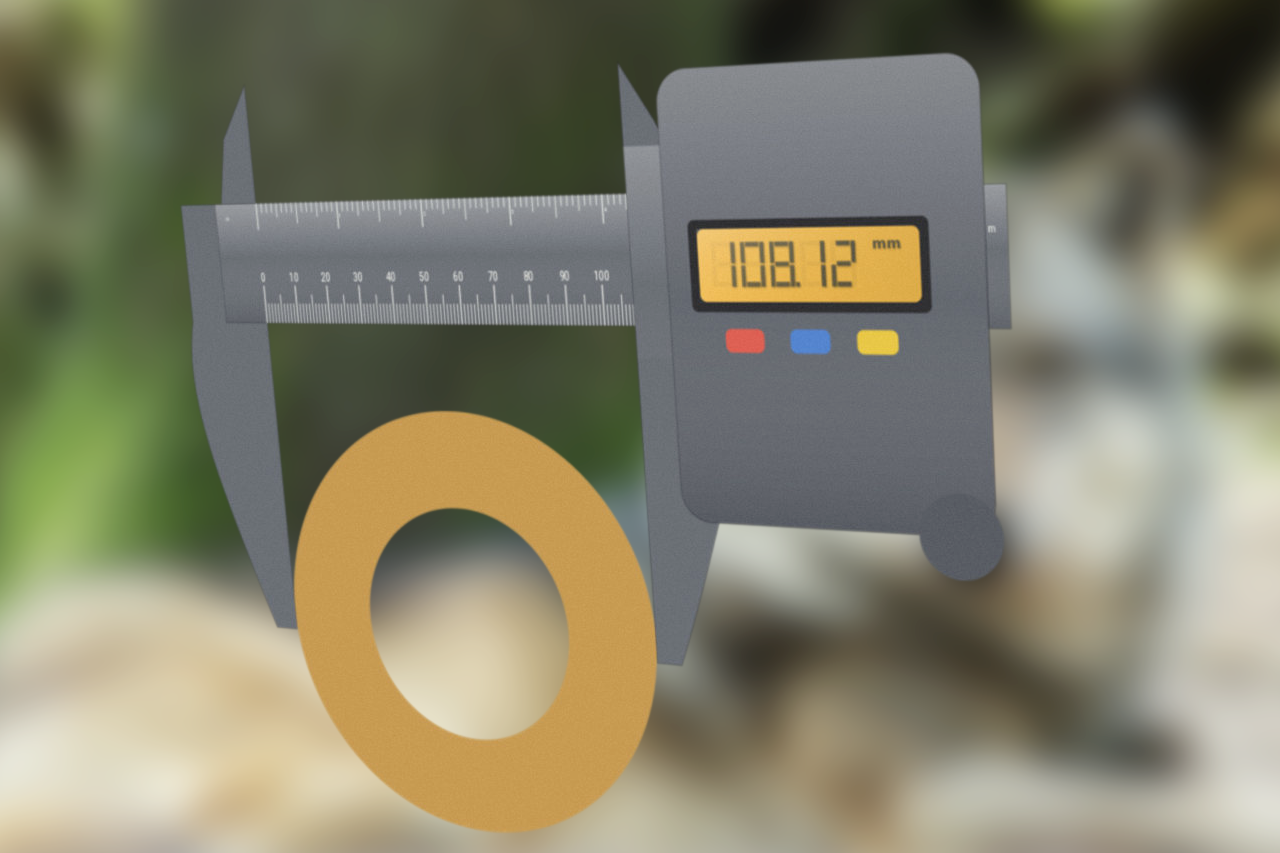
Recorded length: 108.12 mm
